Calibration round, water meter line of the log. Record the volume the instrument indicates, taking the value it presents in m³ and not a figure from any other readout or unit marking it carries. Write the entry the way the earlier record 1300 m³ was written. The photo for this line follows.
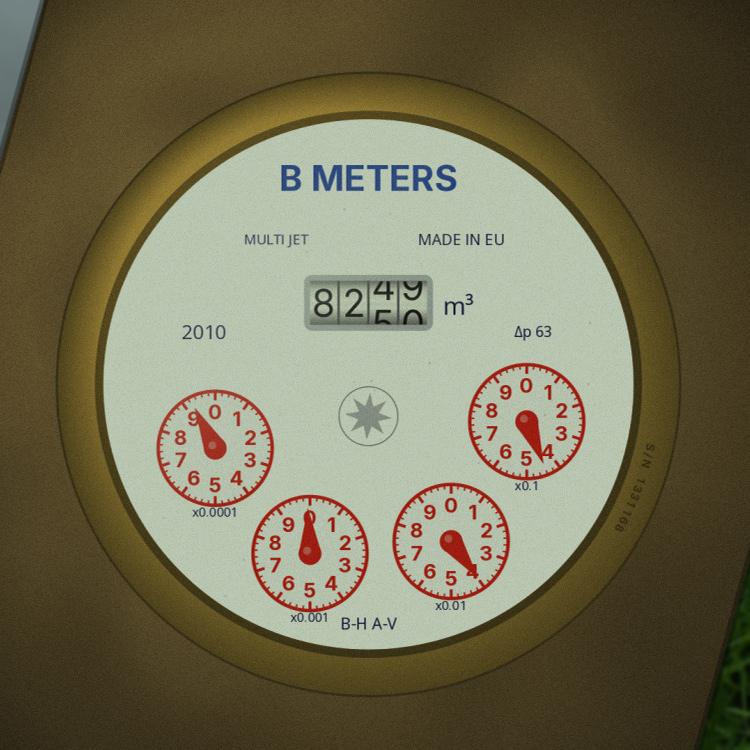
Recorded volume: 8249.4399 m³
